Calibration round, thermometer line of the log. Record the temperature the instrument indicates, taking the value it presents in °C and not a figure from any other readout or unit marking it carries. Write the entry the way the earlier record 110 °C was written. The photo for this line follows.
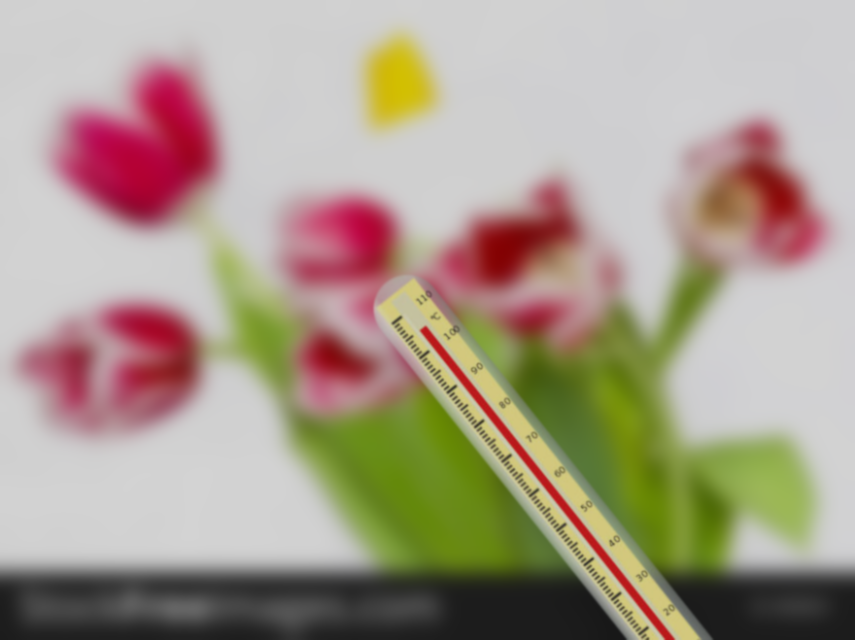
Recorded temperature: 105 °C
